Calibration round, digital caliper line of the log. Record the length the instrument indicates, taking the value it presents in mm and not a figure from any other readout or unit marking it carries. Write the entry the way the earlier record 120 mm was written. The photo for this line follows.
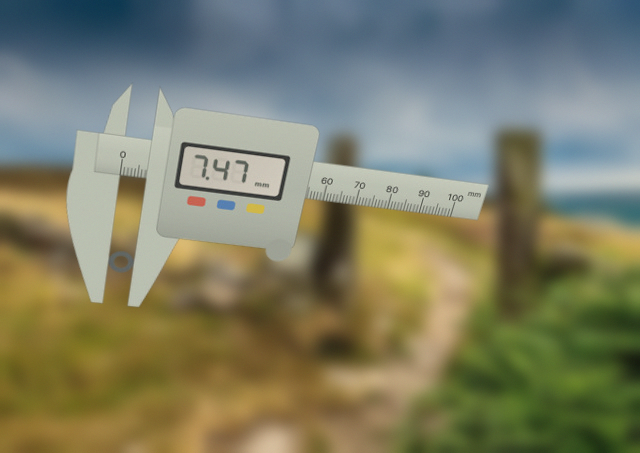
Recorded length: 7.47 mm
